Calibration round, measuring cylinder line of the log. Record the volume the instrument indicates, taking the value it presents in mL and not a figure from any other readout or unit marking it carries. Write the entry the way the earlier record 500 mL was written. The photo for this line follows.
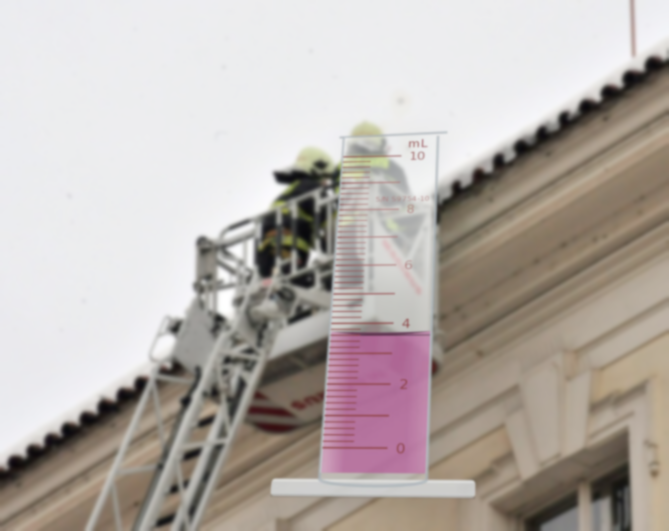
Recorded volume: 3.6 mL
